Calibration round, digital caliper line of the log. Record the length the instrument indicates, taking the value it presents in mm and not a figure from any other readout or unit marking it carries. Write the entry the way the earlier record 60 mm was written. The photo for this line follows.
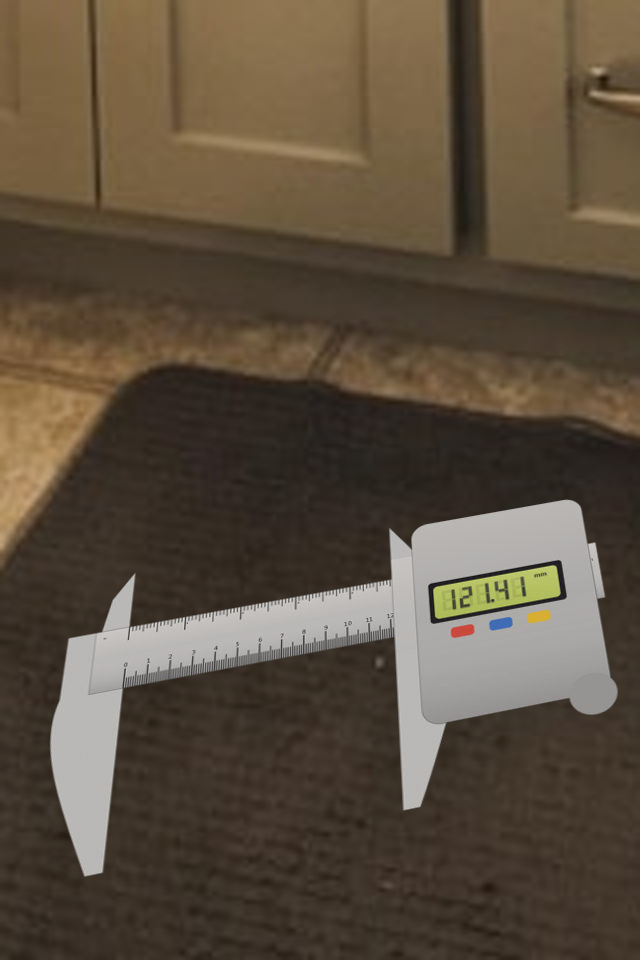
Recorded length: 121.41 mm
